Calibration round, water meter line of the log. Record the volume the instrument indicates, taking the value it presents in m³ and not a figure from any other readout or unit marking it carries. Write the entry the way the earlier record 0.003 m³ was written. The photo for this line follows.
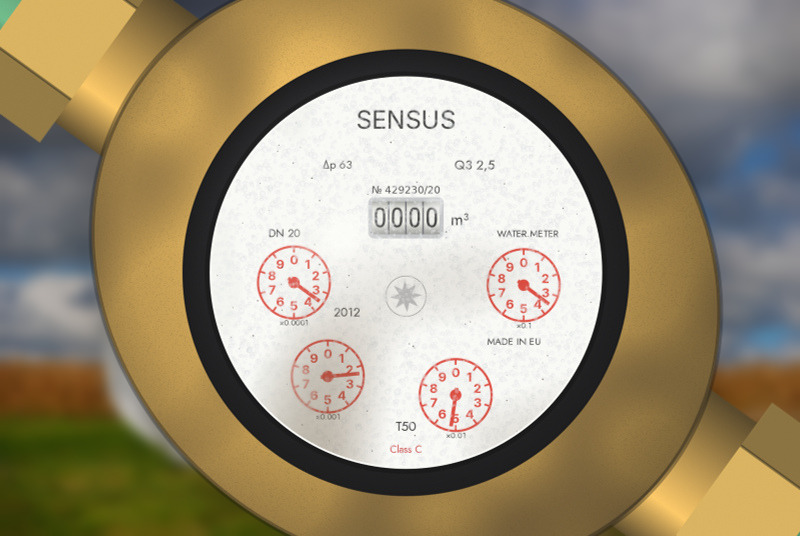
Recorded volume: 0.3523 m³
